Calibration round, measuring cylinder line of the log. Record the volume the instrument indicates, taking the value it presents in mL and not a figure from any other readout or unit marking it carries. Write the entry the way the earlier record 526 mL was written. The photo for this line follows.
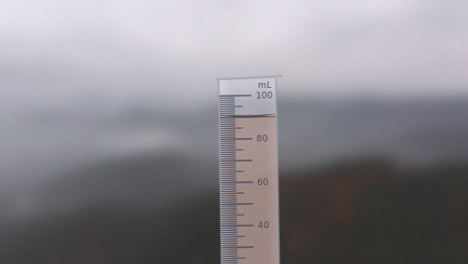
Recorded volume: 90 mL
